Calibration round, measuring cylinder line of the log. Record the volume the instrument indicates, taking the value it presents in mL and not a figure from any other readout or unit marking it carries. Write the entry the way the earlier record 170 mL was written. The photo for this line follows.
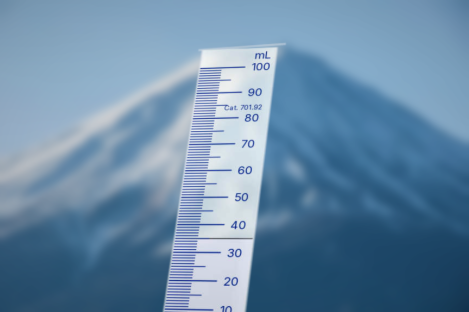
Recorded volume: 35 mL
